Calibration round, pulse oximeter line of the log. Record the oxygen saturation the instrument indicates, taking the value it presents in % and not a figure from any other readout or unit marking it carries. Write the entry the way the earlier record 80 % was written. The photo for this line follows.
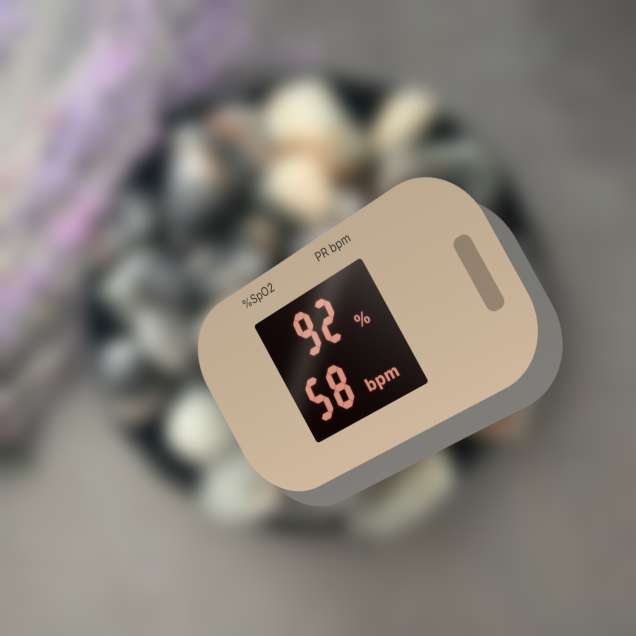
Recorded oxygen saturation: 92 %
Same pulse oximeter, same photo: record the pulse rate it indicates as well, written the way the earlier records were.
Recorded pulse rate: 58 bpm
